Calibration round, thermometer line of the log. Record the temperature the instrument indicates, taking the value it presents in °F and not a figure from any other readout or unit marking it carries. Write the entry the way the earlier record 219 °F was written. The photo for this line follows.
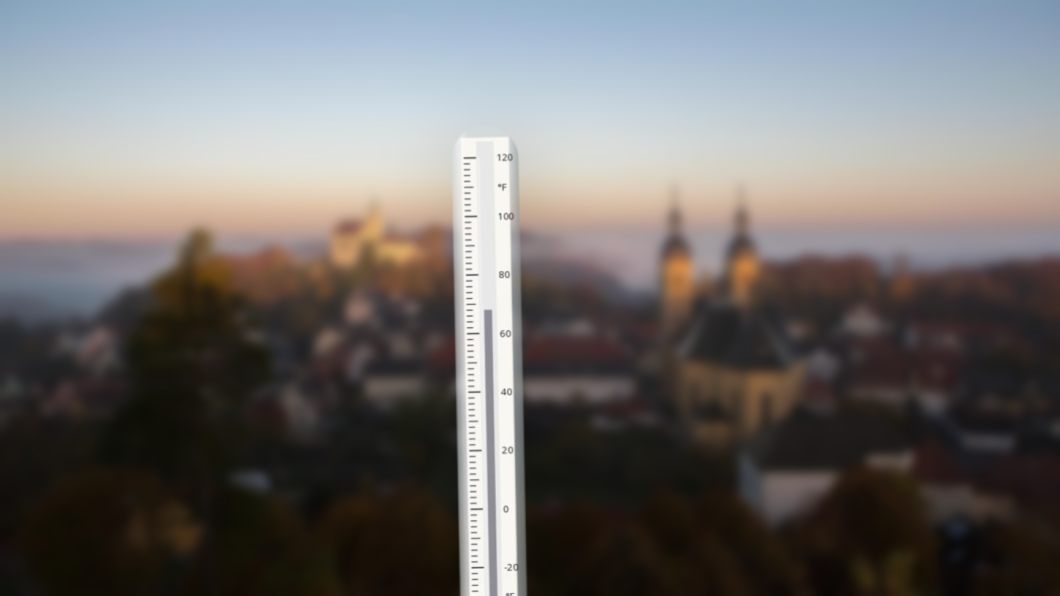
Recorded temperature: 68 °F
